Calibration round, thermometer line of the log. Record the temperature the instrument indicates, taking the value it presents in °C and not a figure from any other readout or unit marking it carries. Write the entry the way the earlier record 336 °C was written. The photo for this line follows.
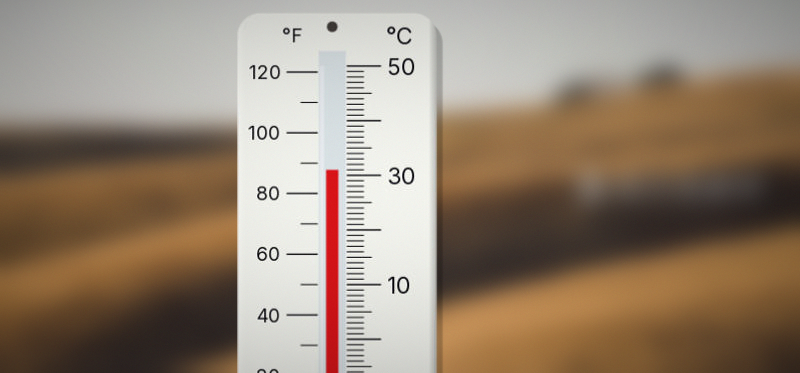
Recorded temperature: 31 °C
